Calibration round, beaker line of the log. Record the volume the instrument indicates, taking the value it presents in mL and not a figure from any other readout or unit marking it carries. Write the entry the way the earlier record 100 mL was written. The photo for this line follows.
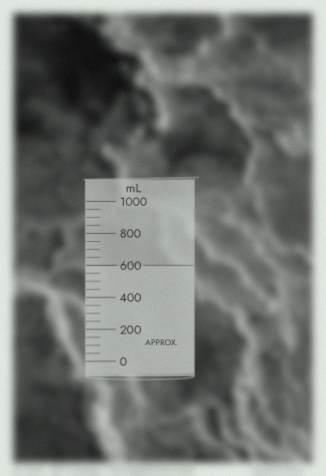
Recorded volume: 600 mL
